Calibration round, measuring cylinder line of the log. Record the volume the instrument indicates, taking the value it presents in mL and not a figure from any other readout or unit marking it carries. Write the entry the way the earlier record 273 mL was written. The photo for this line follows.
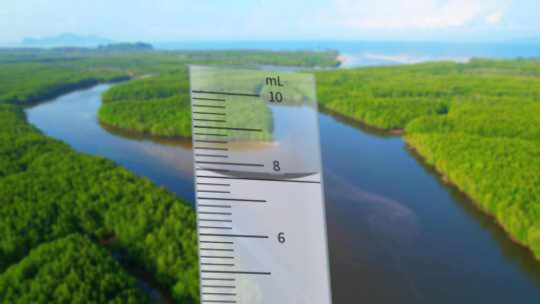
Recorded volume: 7.6 mL
